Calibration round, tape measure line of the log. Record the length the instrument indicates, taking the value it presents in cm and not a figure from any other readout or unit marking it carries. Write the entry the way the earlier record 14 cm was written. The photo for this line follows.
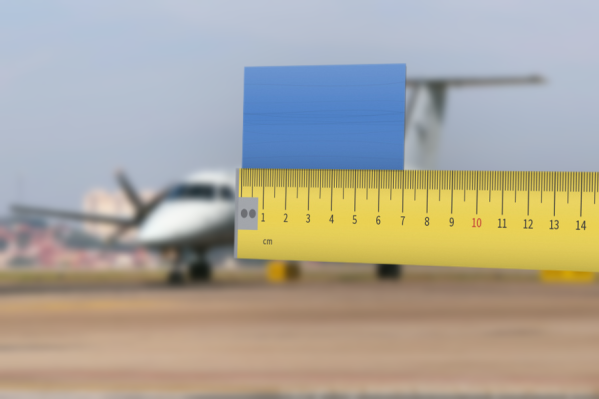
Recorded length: 7 cm
